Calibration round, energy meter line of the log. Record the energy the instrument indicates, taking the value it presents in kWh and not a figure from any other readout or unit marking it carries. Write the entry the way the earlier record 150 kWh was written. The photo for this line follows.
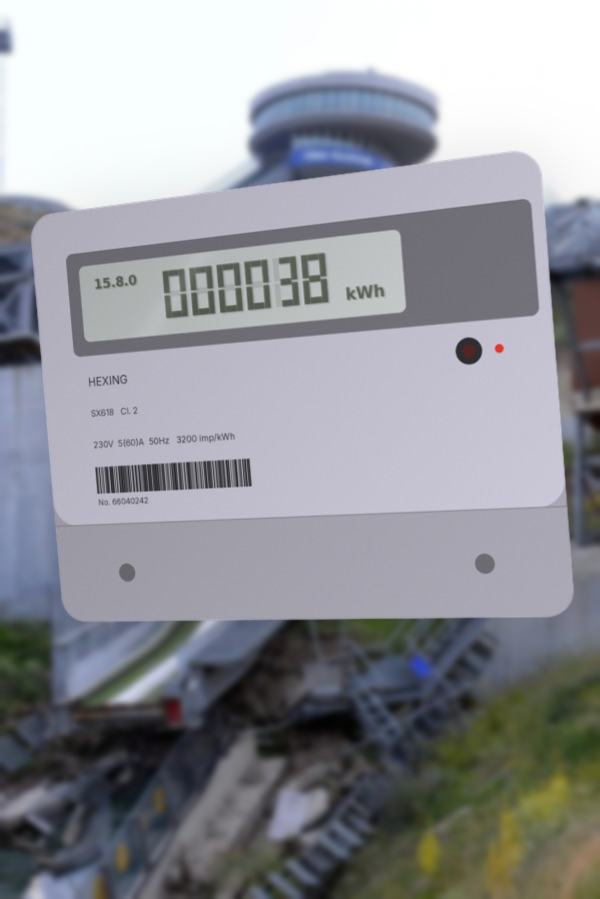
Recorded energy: 38 kWh
